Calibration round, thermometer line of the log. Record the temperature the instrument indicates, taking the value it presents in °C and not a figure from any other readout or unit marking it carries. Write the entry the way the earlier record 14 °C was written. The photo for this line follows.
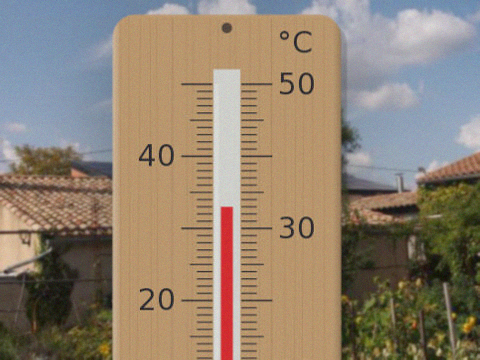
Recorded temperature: 33 °C
